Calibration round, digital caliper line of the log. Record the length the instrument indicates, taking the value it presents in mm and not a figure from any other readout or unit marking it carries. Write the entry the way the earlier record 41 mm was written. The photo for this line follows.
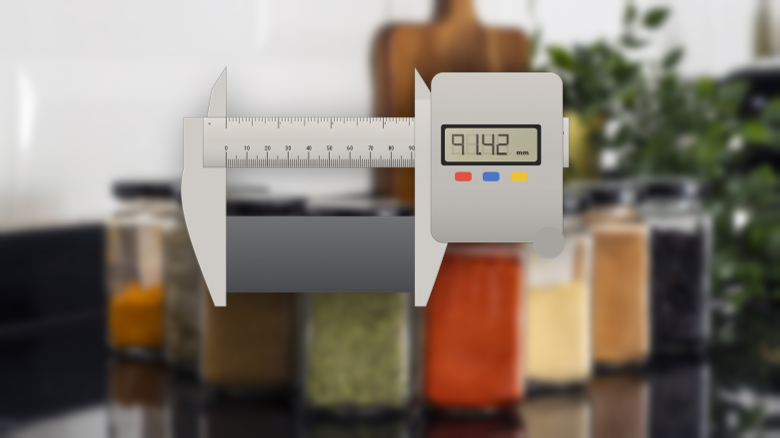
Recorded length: 91.42 mm
